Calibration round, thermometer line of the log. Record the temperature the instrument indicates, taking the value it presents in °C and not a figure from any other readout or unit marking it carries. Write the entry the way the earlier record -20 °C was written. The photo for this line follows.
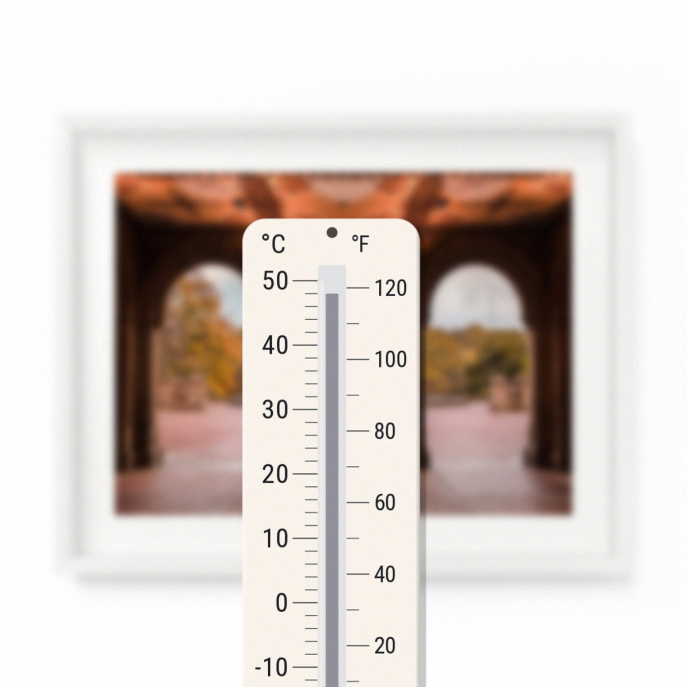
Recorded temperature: 48 °C
